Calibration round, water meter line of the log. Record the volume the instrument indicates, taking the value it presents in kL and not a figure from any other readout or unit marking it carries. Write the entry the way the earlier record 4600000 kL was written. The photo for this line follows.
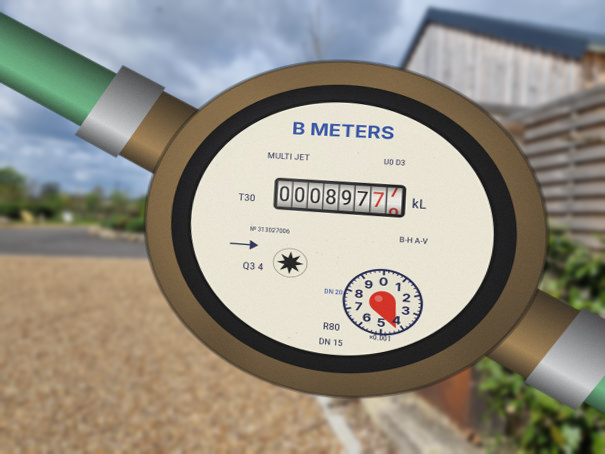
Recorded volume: 897.774 kL
